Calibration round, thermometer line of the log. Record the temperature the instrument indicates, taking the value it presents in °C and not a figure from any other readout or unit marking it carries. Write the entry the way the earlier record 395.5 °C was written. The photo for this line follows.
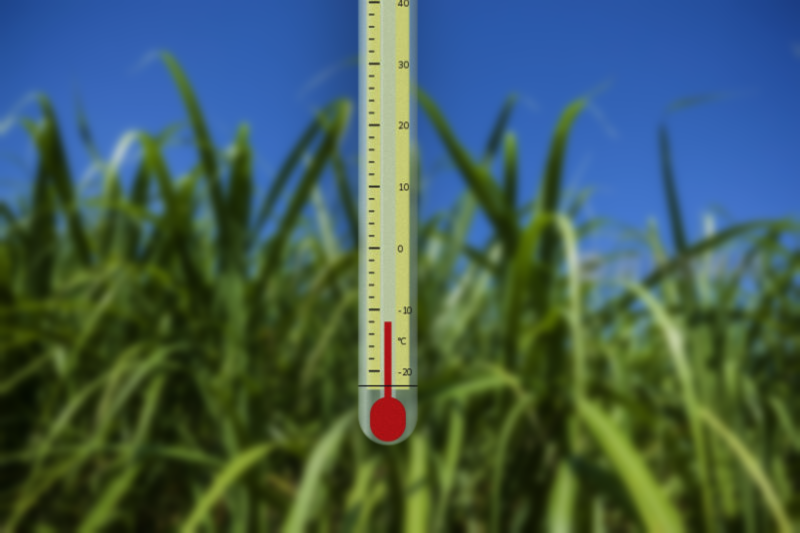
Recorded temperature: -12 °C
